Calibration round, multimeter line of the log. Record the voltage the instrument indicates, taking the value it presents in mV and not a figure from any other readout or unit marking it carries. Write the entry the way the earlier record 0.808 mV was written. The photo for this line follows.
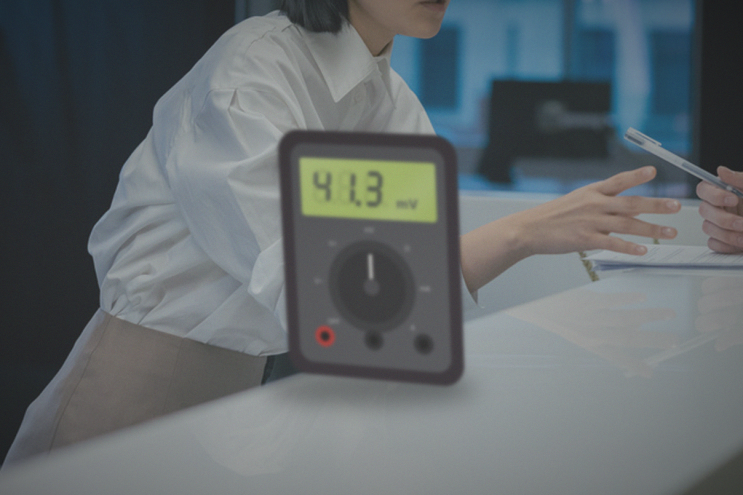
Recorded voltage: 41.3 mV
